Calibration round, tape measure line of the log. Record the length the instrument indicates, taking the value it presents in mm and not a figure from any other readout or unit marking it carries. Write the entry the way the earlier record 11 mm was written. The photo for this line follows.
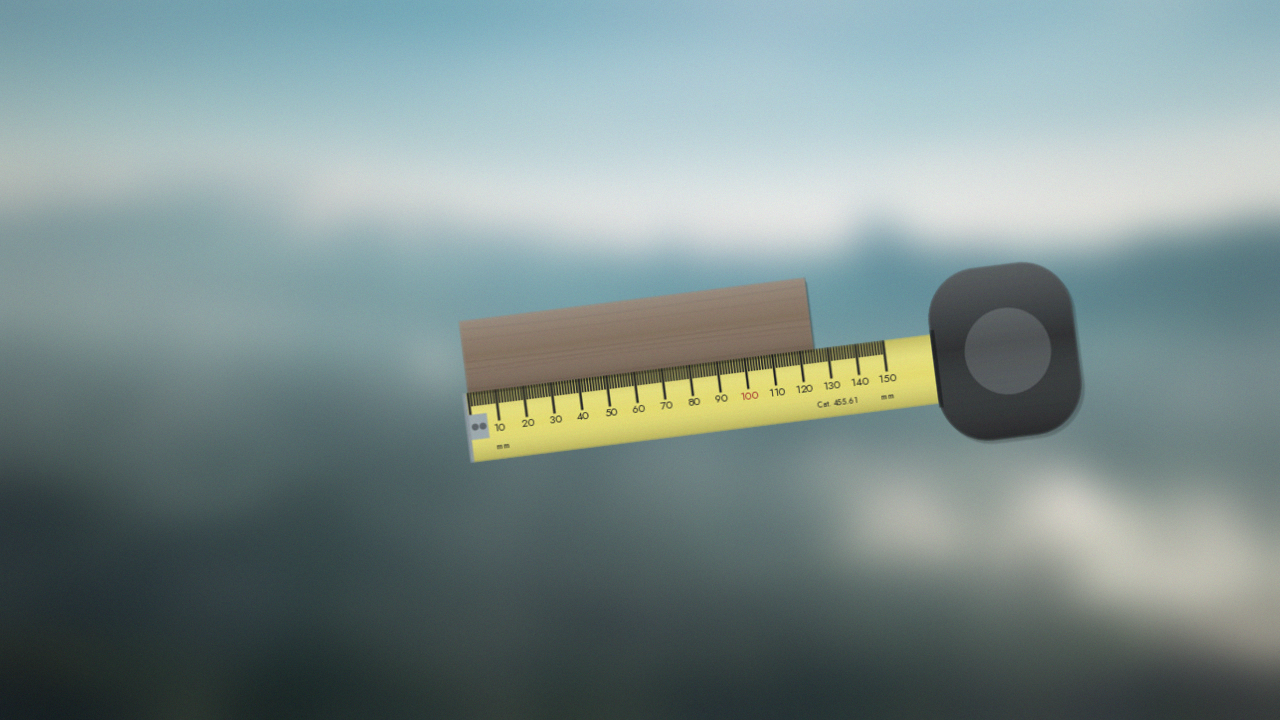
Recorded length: 125 mm
